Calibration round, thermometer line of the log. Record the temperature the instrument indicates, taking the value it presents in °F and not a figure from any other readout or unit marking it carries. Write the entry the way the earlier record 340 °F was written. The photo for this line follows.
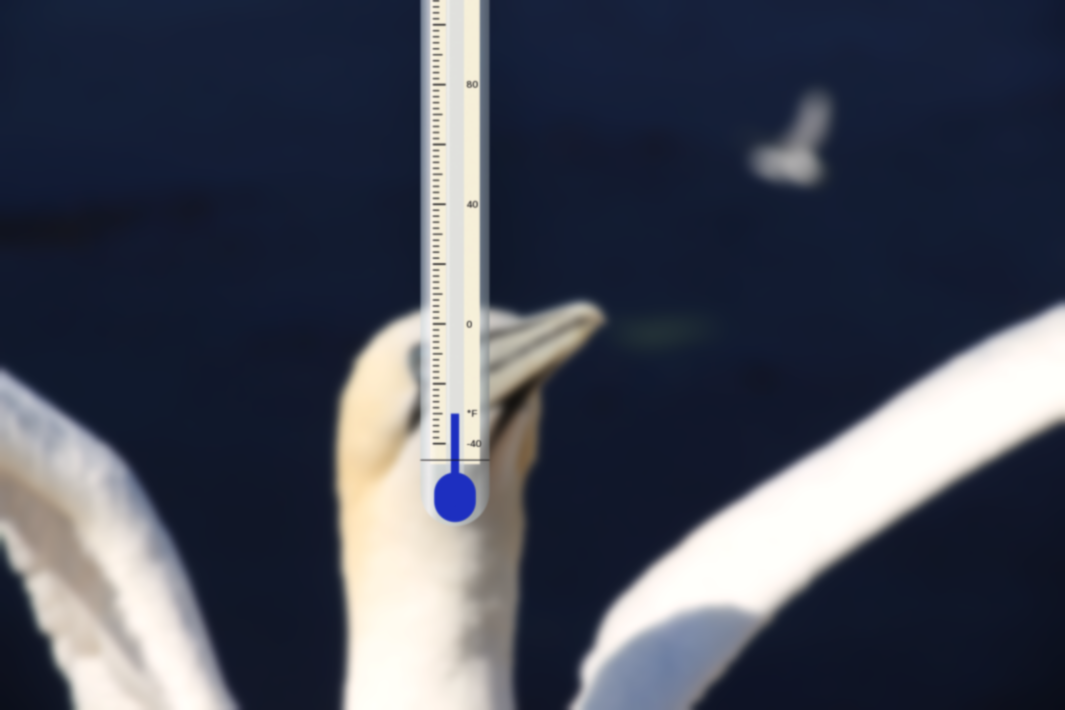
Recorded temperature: -30 °F
